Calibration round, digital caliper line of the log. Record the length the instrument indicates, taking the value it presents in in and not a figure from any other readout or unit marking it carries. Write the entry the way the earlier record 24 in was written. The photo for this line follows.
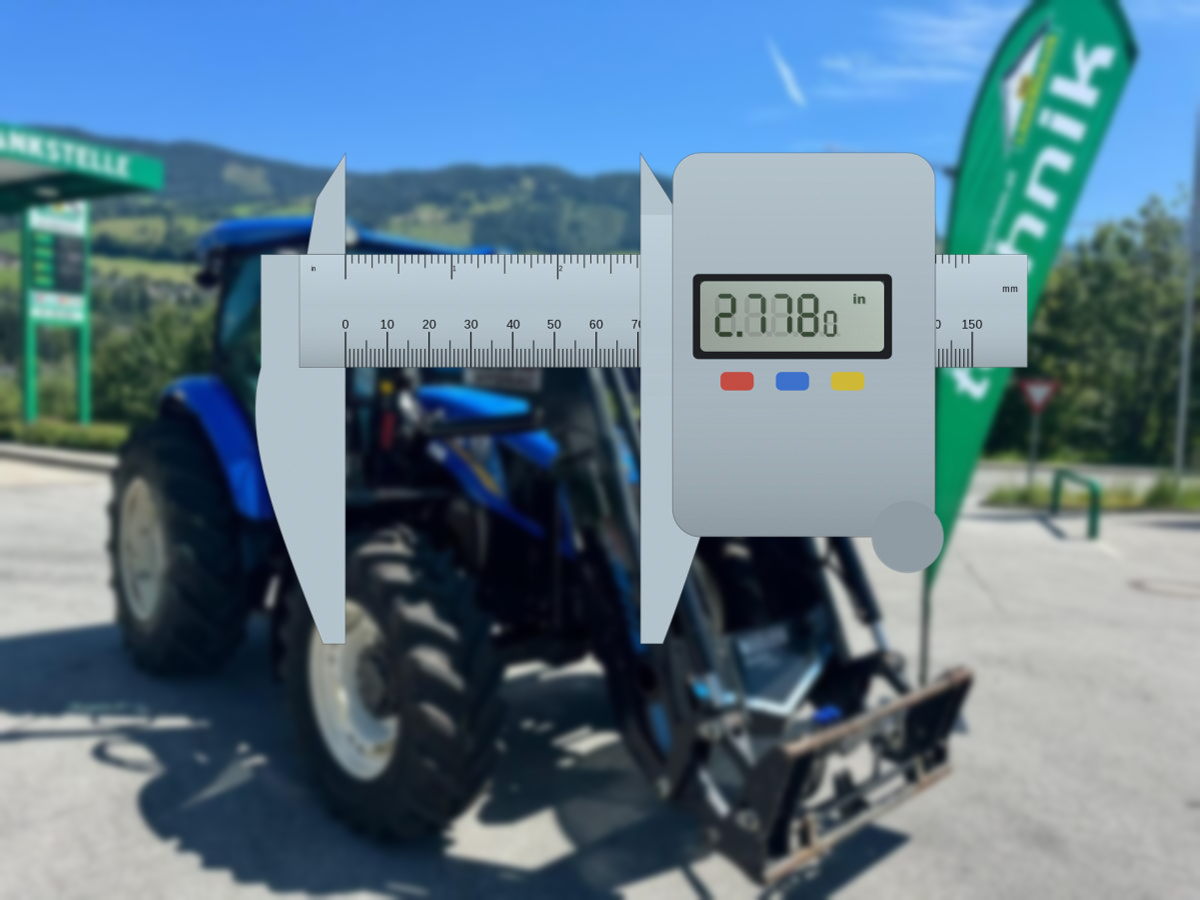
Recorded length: 2.7780 in
